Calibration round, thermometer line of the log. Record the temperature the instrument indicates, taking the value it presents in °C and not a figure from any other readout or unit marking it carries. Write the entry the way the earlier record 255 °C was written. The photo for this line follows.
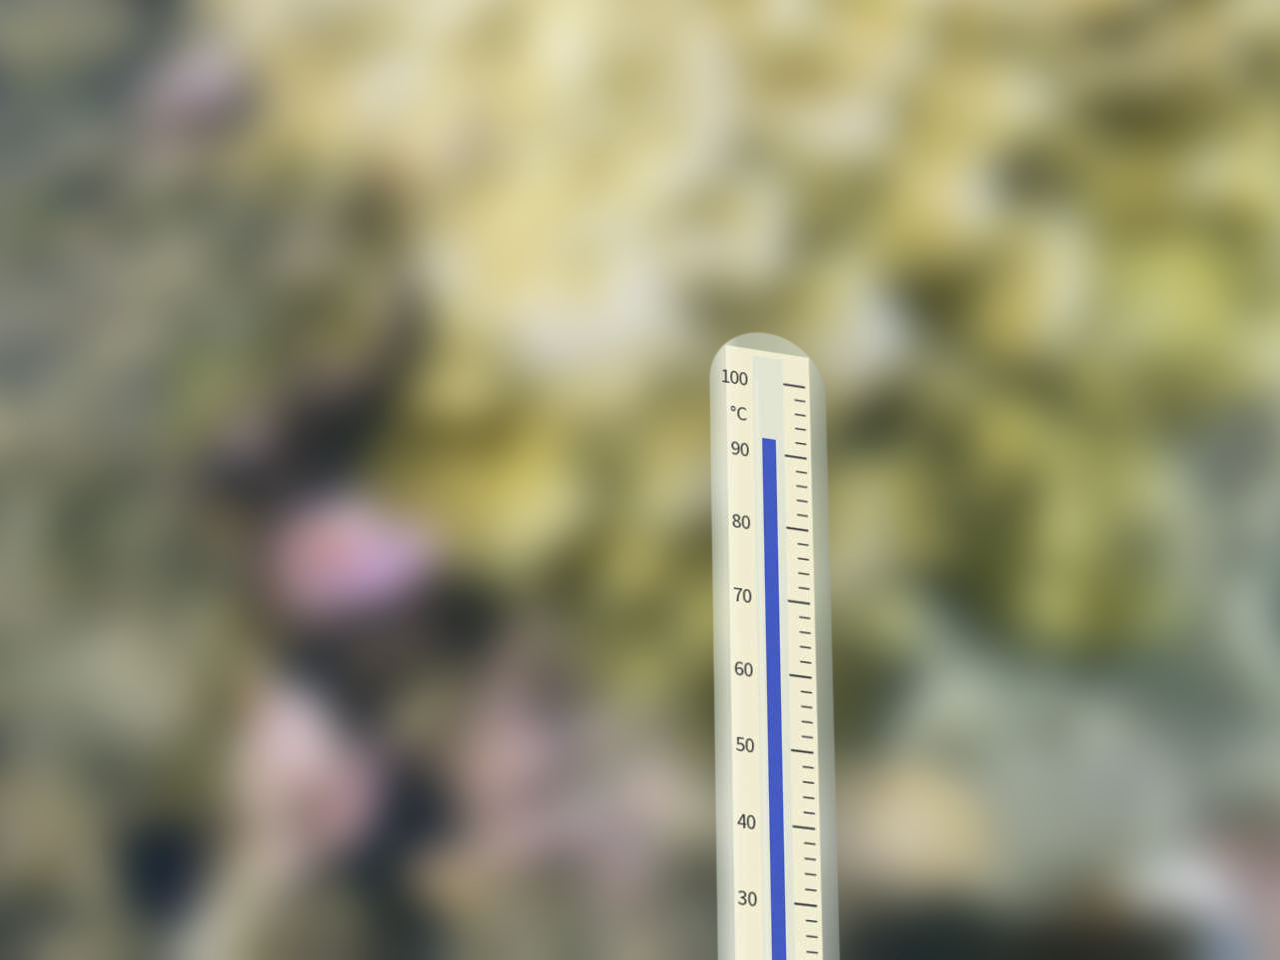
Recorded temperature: 92 °C
